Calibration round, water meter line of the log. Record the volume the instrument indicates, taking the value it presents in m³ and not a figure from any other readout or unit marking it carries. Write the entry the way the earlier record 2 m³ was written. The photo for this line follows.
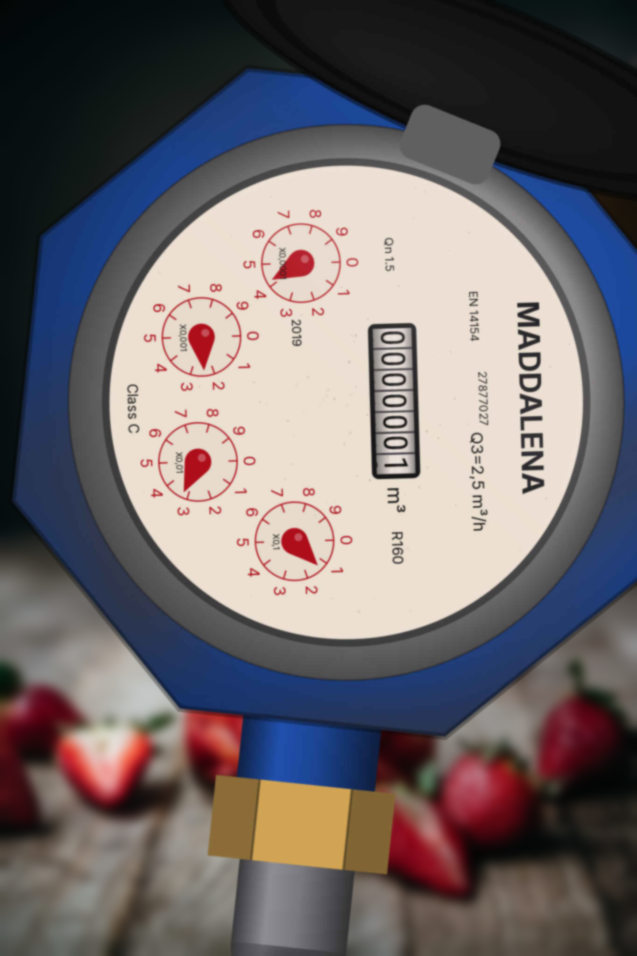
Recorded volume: 1.1324 m³
